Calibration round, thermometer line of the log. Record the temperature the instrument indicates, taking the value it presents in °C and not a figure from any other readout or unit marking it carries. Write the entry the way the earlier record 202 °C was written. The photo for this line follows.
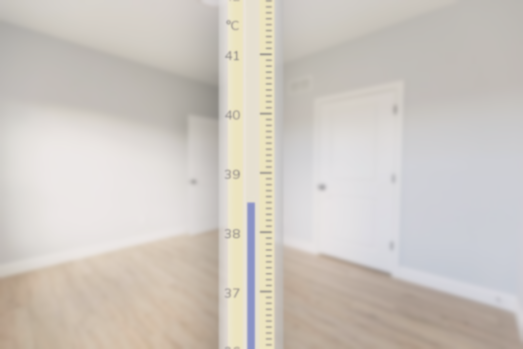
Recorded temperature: 38.5 °C
